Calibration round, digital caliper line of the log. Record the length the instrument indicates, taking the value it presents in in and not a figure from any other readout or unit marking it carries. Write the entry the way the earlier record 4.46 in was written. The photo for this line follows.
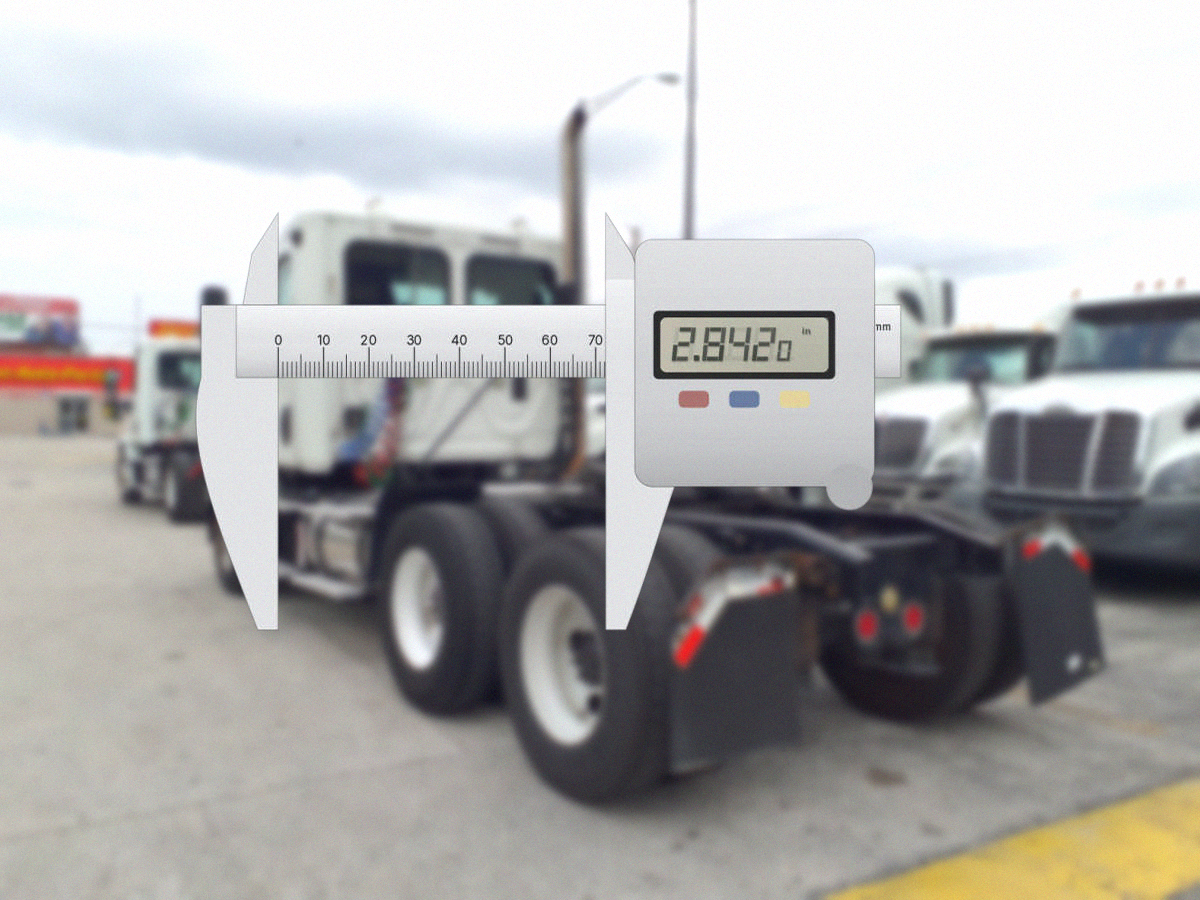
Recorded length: 2.8420 in
